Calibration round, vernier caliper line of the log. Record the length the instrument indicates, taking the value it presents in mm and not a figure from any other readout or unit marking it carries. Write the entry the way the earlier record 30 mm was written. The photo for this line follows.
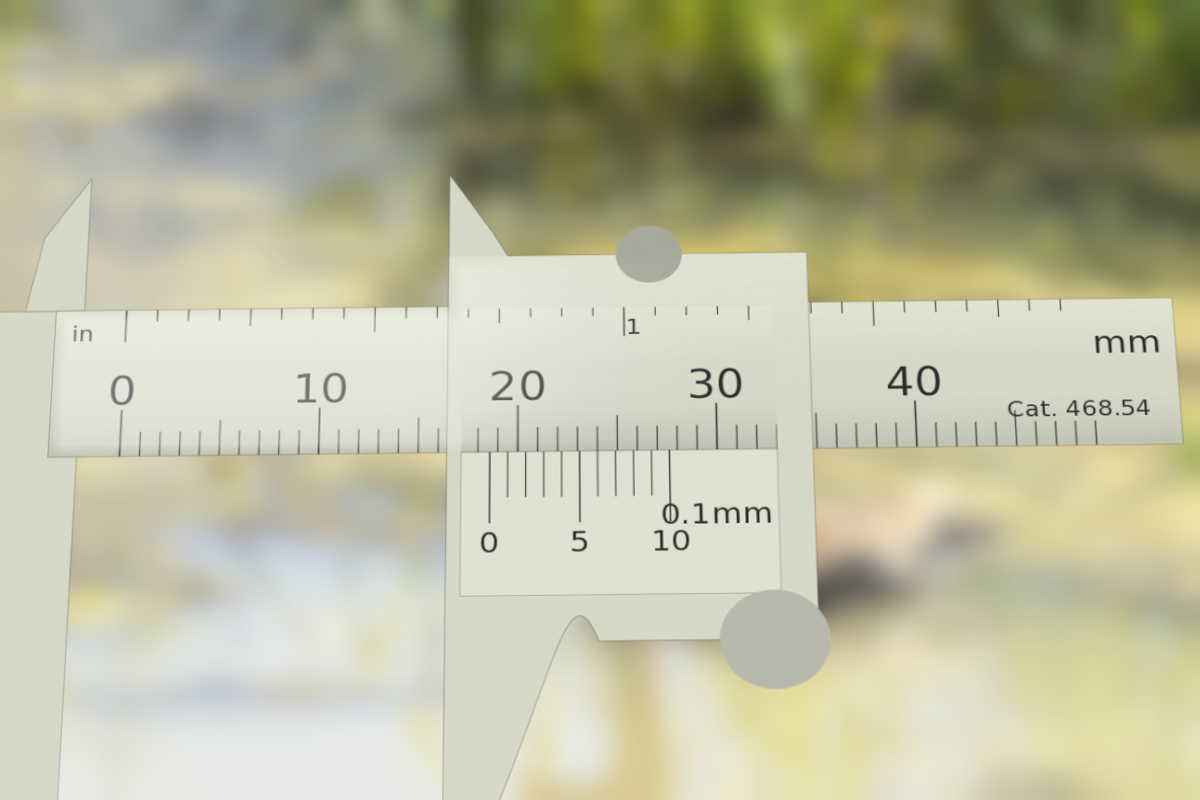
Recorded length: 18.6 mm
